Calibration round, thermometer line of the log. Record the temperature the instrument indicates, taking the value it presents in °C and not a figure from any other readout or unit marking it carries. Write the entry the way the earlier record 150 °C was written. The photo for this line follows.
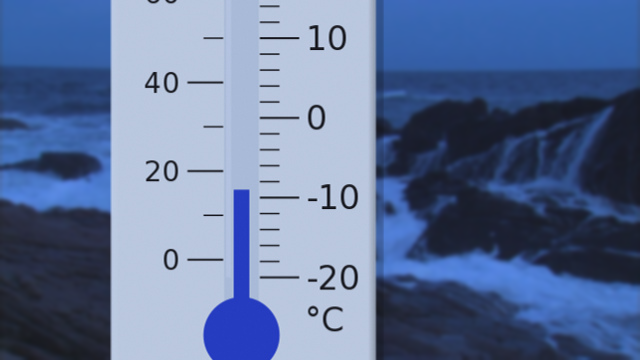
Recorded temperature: -9 °C
